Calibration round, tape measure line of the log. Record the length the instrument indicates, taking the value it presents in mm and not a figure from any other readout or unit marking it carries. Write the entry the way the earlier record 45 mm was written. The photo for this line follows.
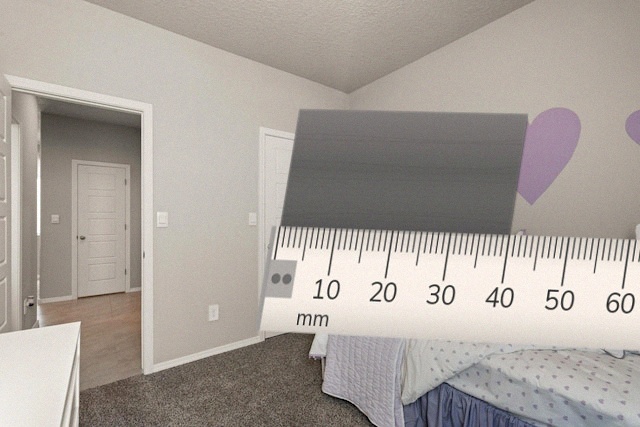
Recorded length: 40 mm
